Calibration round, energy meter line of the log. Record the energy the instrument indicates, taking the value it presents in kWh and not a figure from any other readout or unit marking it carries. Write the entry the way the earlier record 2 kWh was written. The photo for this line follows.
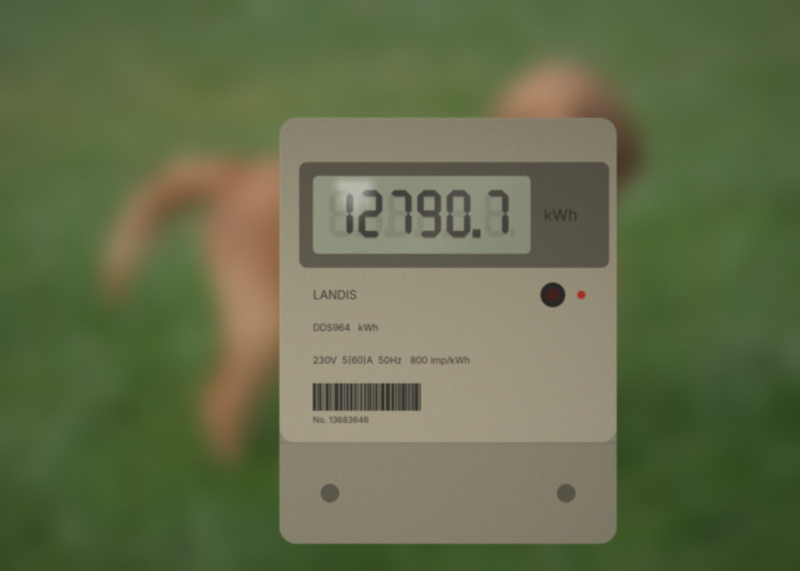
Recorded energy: 12790.7 kWh
